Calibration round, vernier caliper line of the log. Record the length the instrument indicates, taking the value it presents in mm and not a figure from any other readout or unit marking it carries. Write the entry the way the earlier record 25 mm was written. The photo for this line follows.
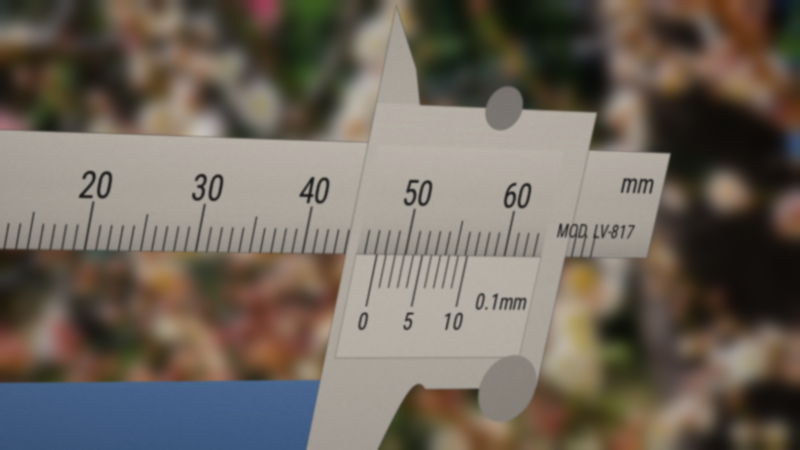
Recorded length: 47.2 mm
